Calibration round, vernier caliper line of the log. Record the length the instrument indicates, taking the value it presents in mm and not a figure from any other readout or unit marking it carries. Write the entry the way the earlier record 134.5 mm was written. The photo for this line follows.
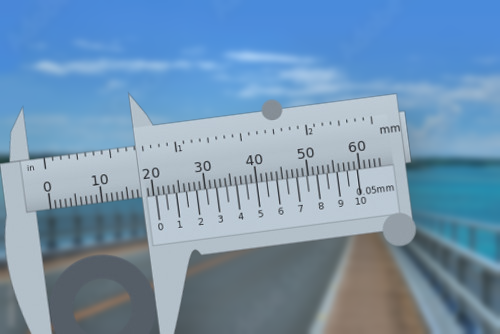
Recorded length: 20.5 mm
